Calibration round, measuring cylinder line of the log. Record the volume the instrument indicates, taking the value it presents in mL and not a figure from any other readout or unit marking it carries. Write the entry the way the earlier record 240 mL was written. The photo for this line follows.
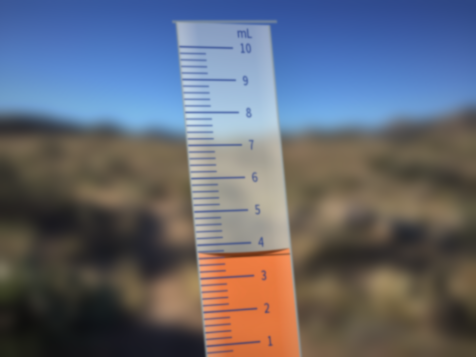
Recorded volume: 3.6 mL
